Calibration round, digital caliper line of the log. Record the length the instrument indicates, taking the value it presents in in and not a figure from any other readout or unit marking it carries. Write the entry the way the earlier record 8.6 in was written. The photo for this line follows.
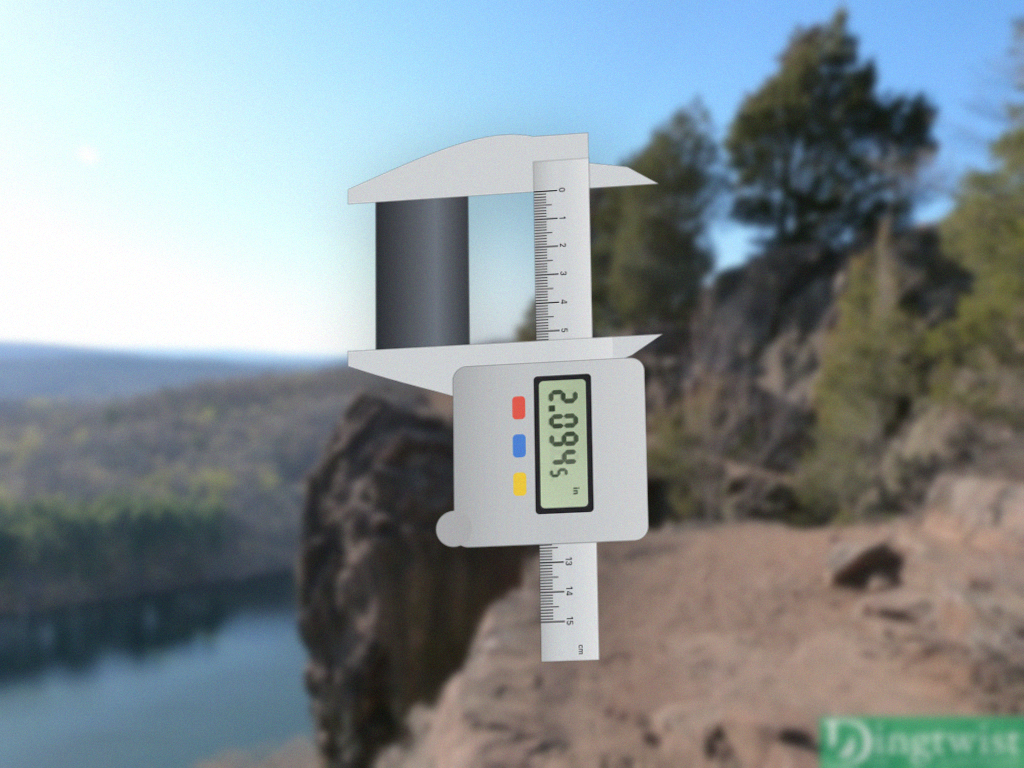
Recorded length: 2.0945 in
